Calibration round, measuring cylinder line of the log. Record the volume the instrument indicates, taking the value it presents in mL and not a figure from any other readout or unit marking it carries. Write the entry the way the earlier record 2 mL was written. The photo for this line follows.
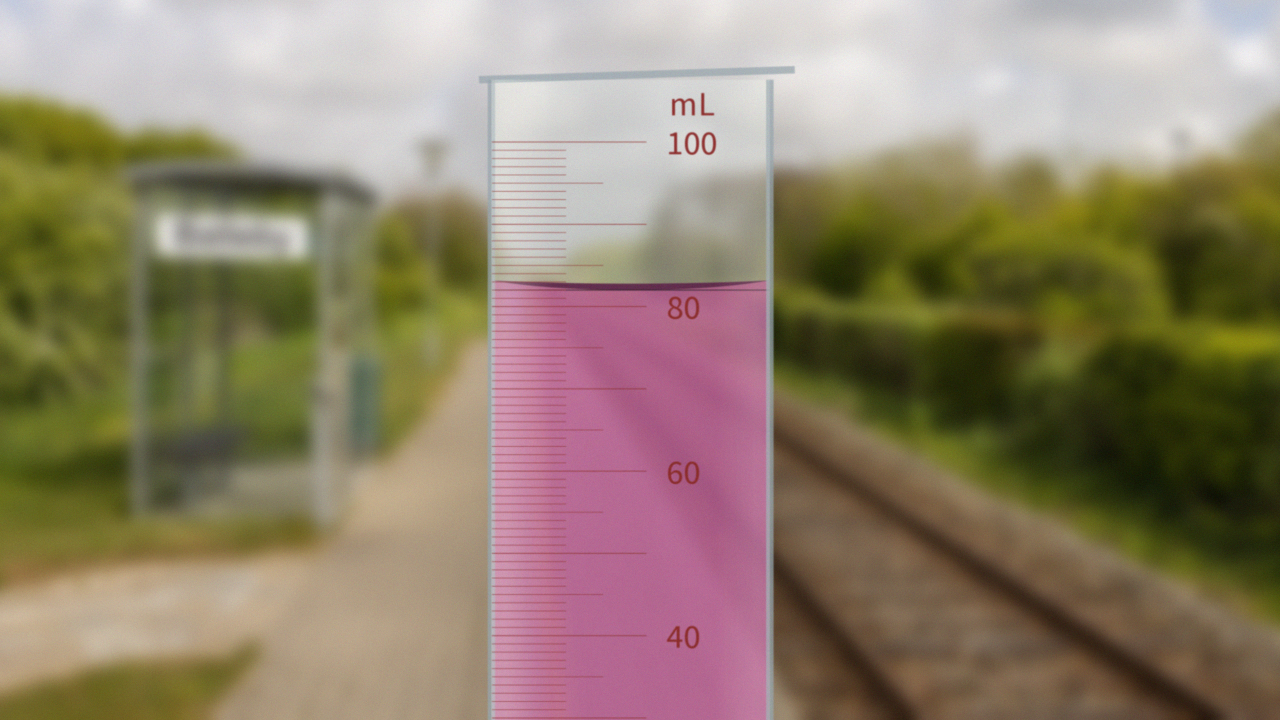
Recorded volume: 82 mL
